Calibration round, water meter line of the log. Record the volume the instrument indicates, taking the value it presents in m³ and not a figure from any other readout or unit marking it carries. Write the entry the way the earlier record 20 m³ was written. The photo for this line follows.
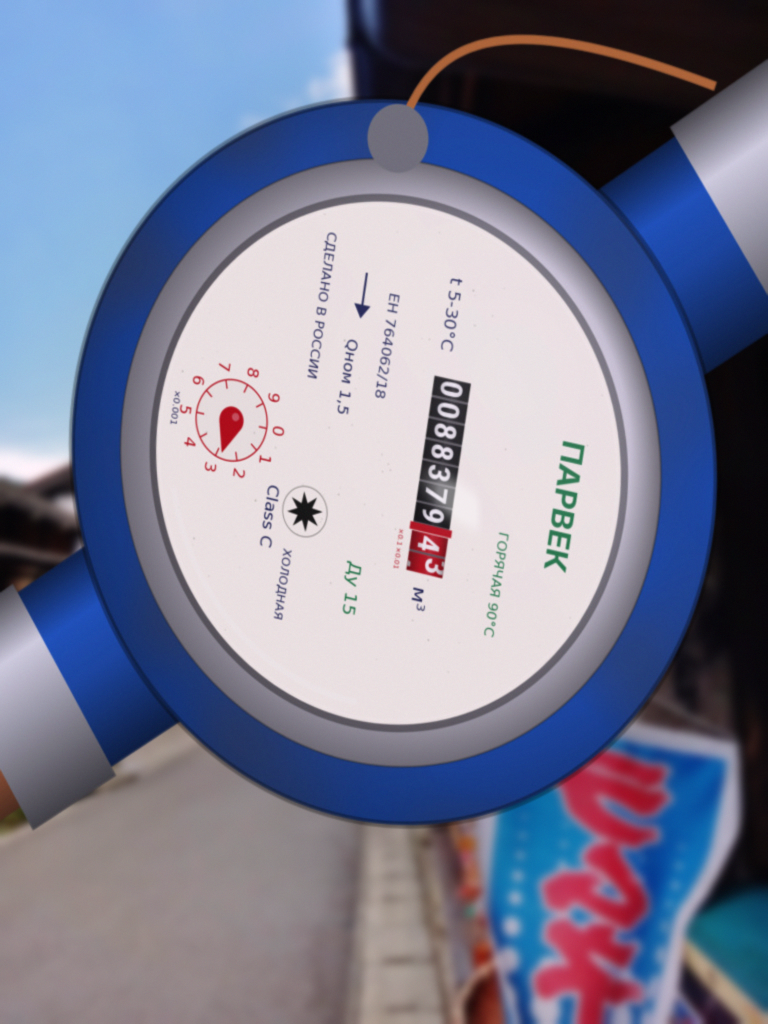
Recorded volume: 88379.432 m³
